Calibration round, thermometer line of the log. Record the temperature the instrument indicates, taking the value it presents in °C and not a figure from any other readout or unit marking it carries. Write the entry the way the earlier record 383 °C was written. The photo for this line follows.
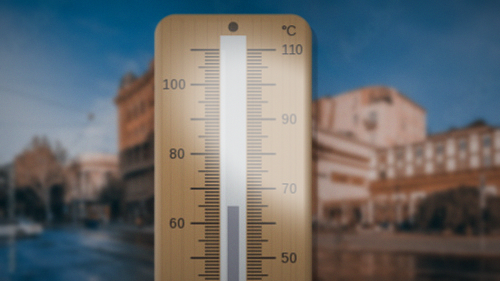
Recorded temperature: 65 °C
